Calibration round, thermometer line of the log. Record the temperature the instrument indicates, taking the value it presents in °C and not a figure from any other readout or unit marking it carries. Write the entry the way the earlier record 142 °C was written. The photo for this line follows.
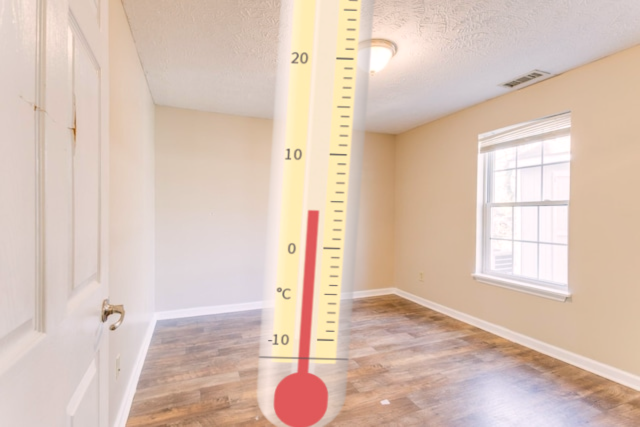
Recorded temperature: 4 °C
